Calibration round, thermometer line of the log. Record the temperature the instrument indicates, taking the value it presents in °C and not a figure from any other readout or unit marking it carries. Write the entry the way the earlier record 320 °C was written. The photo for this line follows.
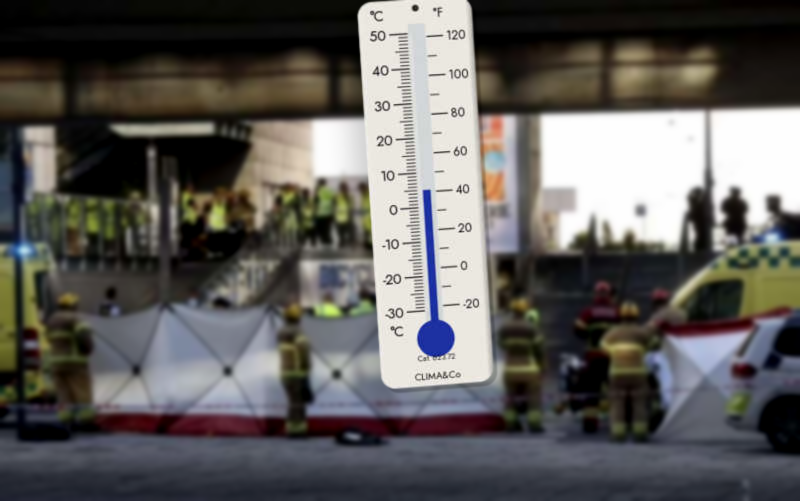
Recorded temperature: 5 °C
